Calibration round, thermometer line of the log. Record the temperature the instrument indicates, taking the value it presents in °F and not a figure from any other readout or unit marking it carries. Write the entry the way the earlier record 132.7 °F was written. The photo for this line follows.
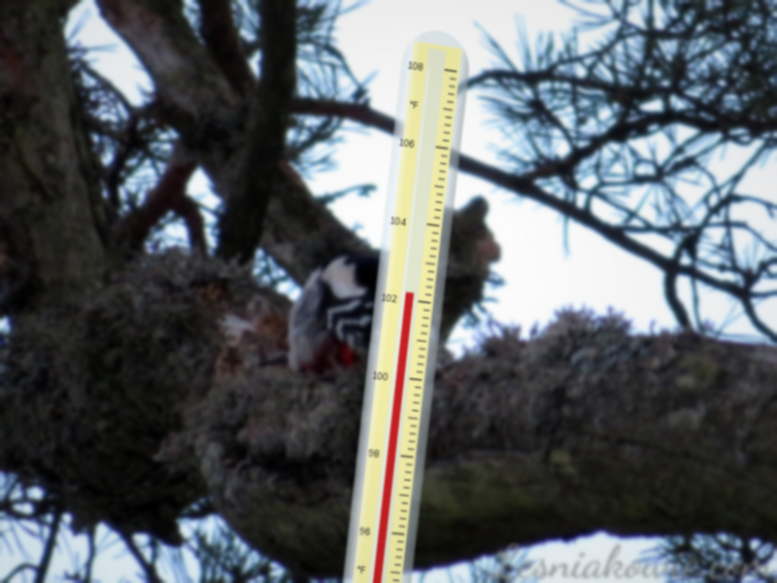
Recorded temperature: 102.2 °F
